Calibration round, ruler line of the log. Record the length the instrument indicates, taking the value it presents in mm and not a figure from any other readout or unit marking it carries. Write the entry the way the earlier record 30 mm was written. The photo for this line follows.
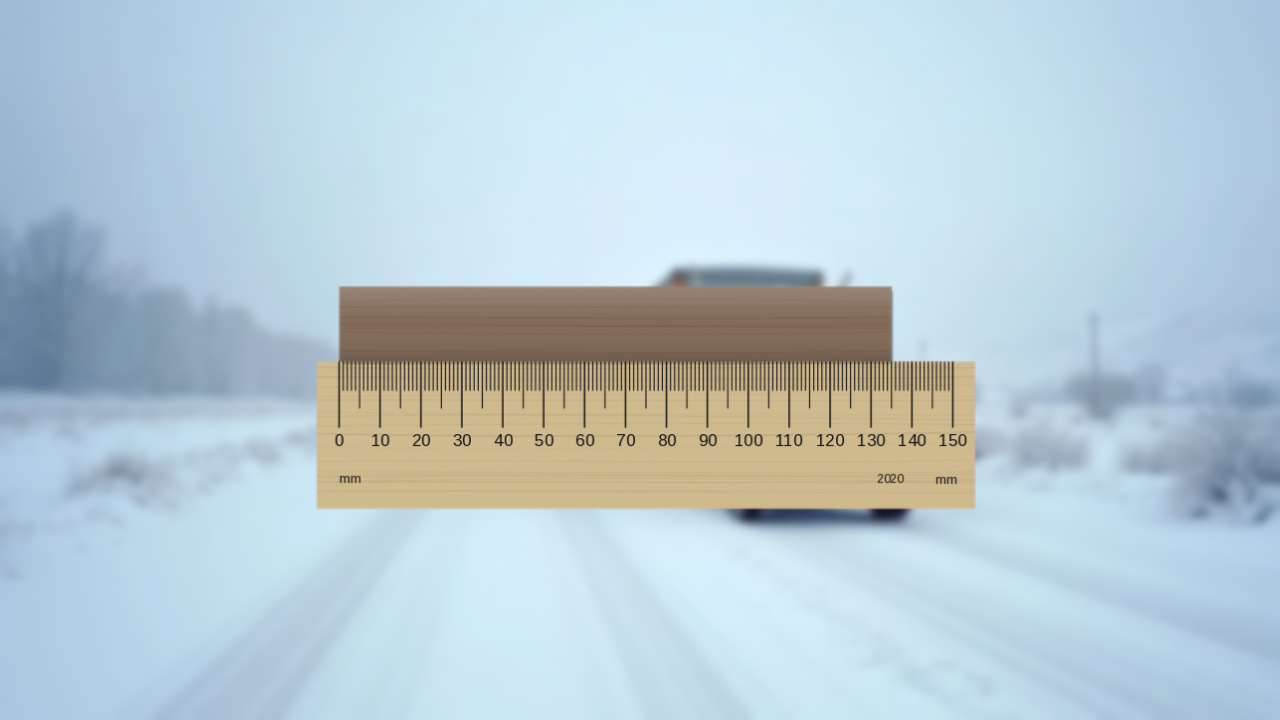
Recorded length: 135 mm
